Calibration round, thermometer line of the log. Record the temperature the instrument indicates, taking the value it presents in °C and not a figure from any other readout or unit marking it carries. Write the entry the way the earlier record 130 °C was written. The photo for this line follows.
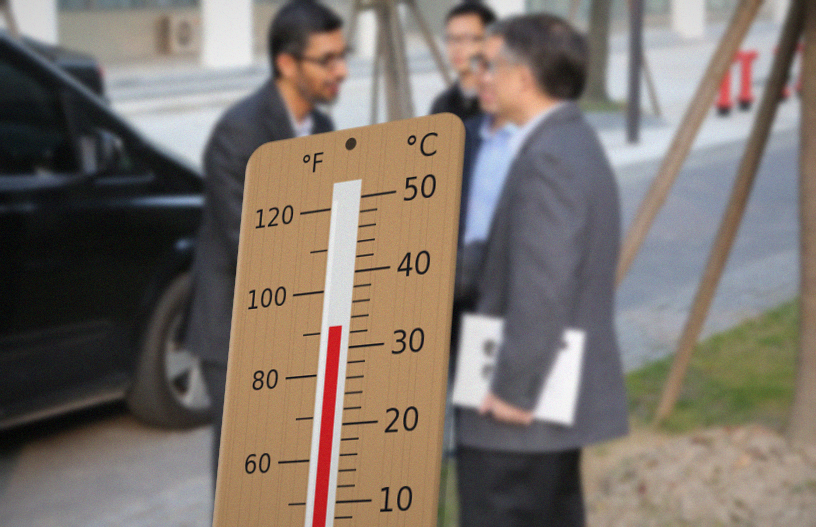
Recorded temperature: 33 °C
